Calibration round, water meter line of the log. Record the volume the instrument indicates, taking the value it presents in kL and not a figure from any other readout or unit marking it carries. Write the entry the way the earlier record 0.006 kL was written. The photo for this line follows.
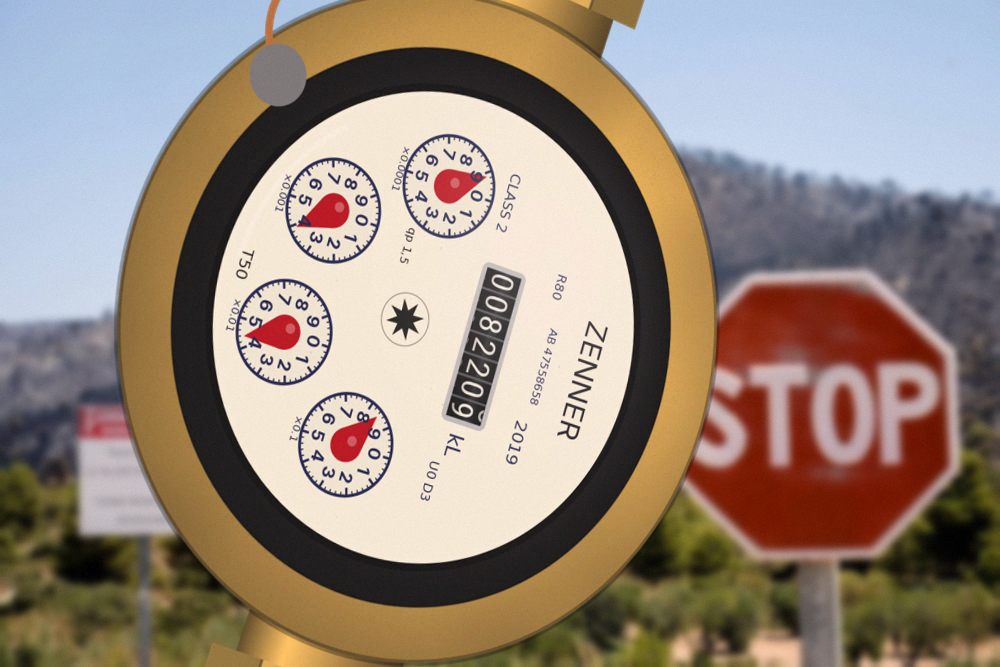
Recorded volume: 82208.8439 kL
